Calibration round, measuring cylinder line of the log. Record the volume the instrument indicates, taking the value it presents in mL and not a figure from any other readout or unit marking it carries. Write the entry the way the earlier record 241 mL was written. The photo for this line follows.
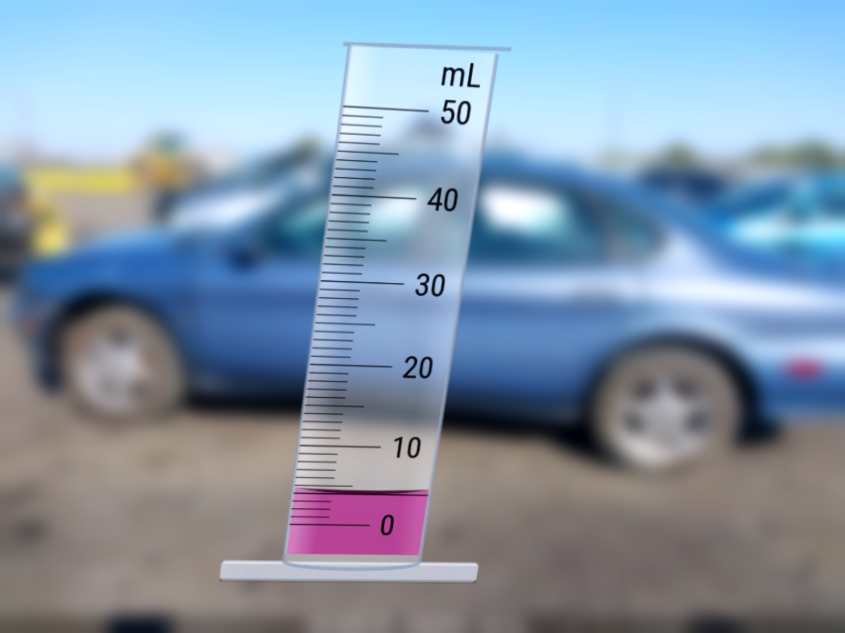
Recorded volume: 4 mL
